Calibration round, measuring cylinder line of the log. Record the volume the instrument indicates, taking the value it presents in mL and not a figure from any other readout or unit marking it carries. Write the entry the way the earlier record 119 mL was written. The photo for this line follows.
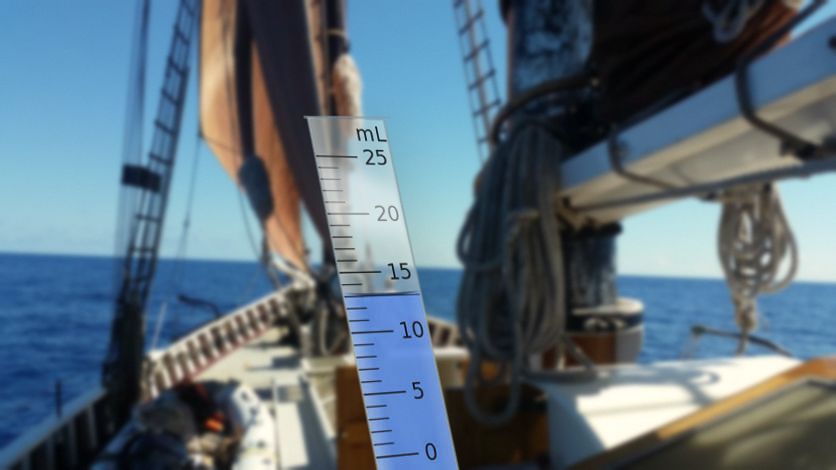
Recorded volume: 13 mL
